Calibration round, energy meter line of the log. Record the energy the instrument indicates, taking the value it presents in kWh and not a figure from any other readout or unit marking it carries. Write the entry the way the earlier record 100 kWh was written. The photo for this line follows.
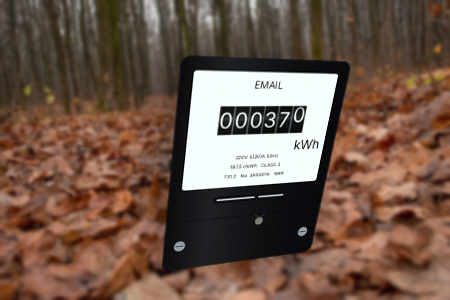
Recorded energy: 370 kWh
